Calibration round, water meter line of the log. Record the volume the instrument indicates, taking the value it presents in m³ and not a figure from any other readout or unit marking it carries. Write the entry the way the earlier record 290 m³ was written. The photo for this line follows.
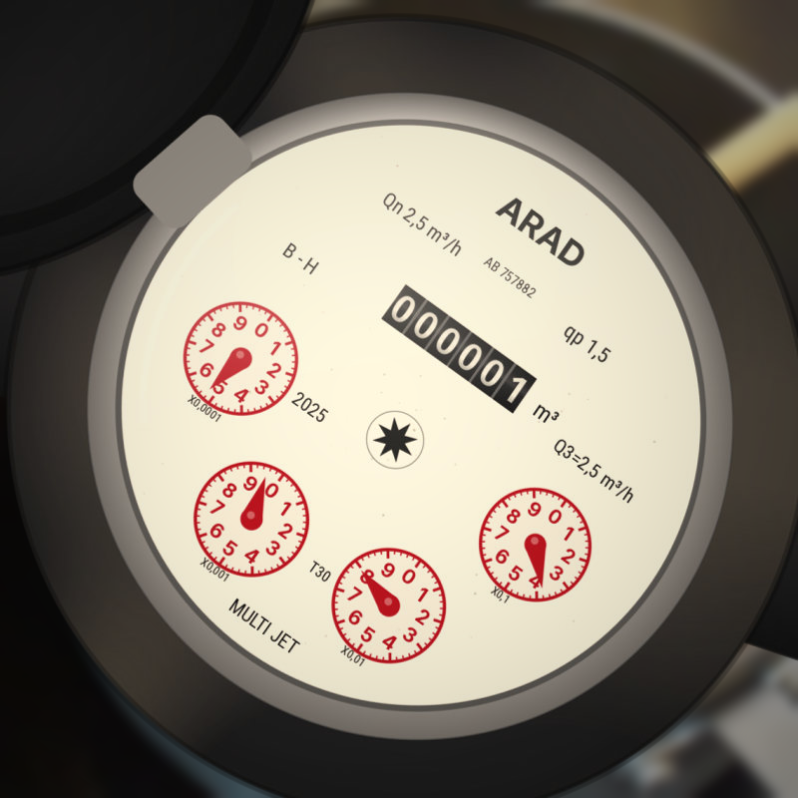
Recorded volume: 1.3795 m³
